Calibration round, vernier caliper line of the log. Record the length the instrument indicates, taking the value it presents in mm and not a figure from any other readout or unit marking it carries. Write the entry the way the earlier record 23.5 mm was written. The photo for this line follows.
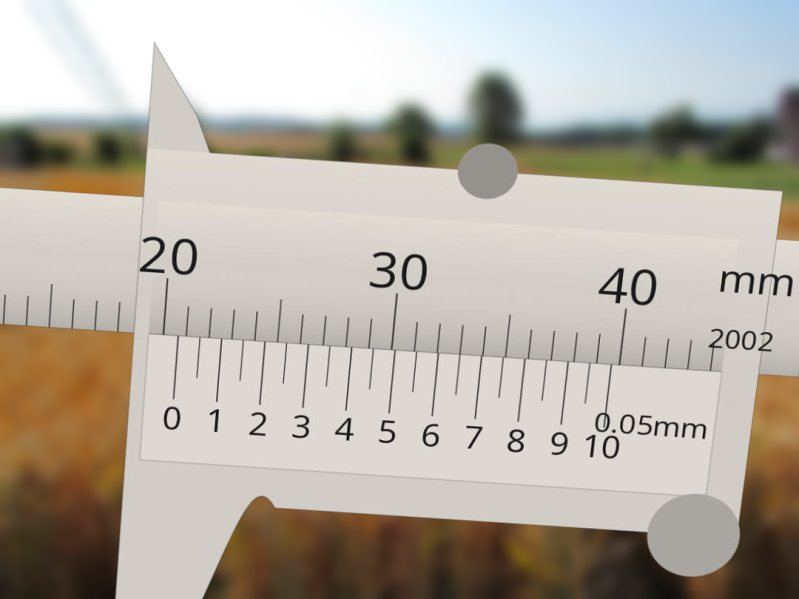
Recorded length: 20.65 mm
